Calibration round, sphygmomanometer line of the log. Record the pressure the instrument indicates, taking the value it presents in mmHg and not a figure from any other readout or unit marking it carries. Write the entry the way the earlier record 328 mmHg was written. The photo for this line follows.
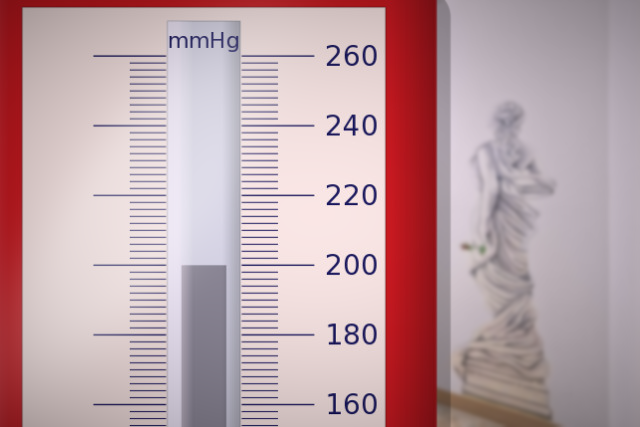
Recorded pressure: 200 mmHg
